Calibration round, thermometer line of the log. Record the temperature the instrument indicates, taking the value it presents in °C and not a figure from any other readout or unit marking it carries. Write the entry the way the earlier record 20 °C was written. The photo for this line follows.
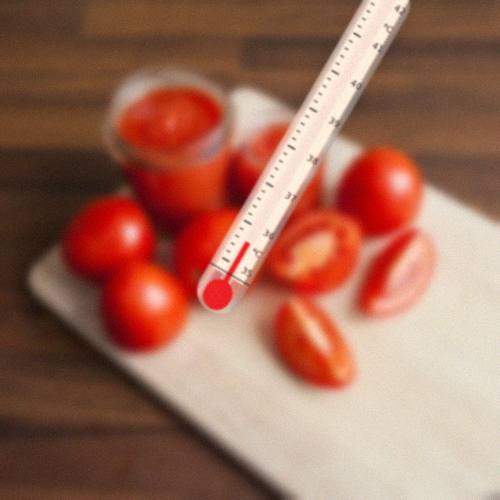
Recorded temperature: 35.6 °C
